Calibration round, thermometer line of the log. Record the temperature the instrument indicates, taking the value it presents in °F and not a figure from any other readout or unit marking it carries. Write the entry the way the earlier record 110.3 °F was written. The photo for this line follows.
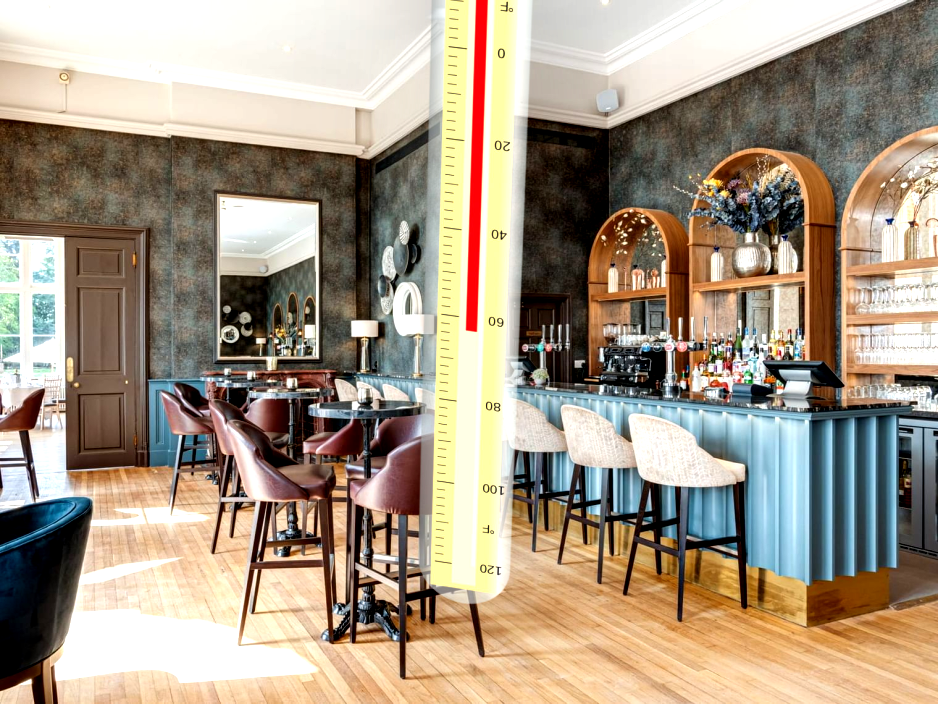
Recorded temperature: 63 °F
